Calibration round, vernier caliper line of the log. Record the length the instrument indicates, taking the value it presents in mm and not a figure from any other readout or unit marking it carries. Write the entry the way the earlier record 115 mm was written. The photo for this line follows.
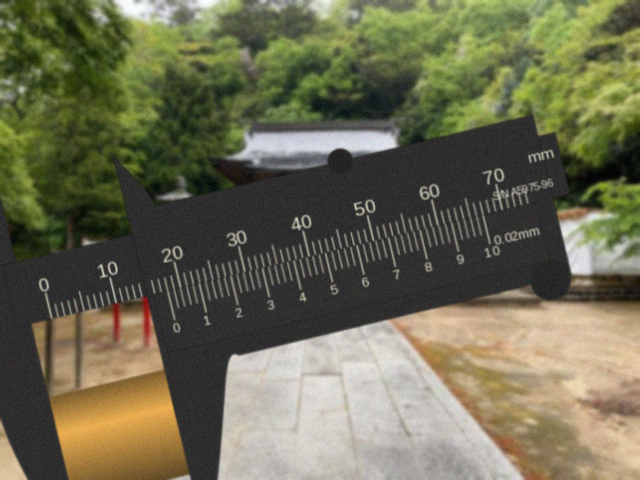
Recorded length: 18.0 mm
